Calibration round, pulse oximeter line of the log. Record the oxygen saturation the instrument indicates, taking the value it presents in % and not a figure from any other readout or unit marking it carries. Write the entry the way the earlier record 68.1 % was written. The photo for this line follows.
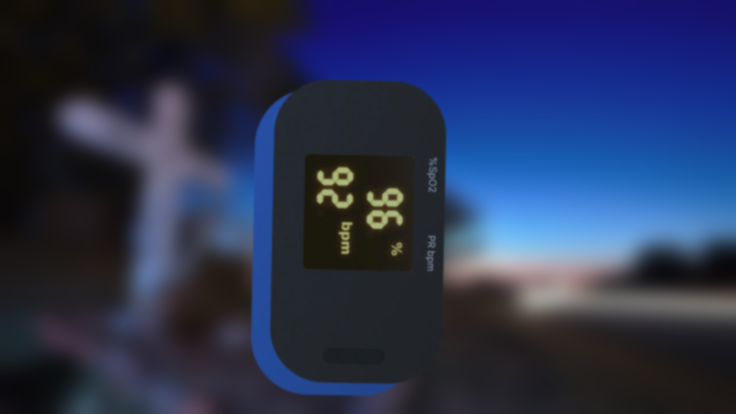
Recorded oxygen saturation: 96 %
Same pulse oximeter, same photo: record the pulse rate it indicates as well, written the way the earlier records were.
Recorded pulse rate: 92 bpm
